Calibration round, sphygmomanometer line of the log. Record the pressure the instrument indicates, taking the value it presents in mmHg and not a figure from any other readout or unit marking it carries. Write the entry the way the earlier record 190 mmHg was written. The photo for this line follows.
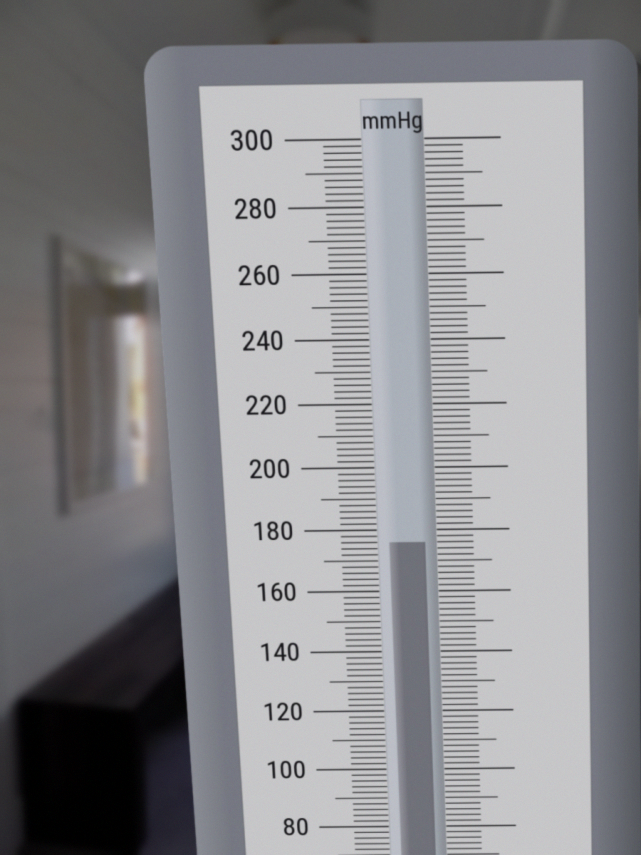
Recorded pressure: 176 mmHg
